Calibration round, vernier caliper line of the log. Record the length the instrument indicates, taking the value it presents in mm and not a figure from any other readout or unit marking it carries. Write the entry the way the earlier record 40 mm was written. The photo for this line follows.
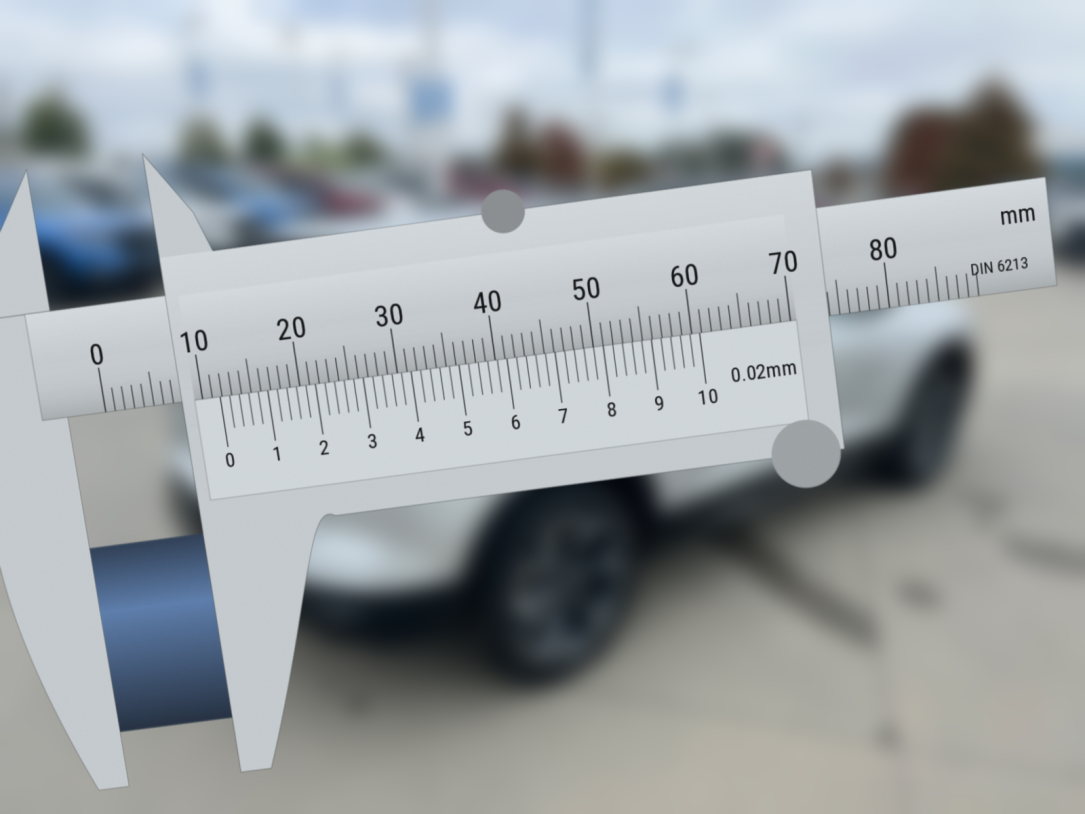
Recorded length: 11.8 mm
